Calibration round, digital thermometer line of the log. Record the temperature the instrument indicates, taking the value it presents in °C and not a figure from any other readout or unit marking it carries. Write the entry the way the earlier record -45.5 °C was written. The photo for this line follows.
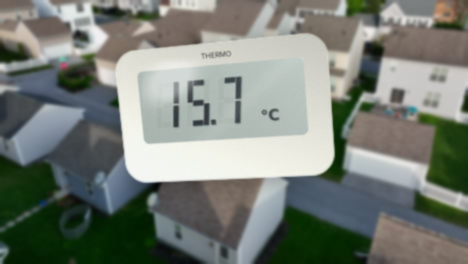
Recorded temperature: 15.7 °C
